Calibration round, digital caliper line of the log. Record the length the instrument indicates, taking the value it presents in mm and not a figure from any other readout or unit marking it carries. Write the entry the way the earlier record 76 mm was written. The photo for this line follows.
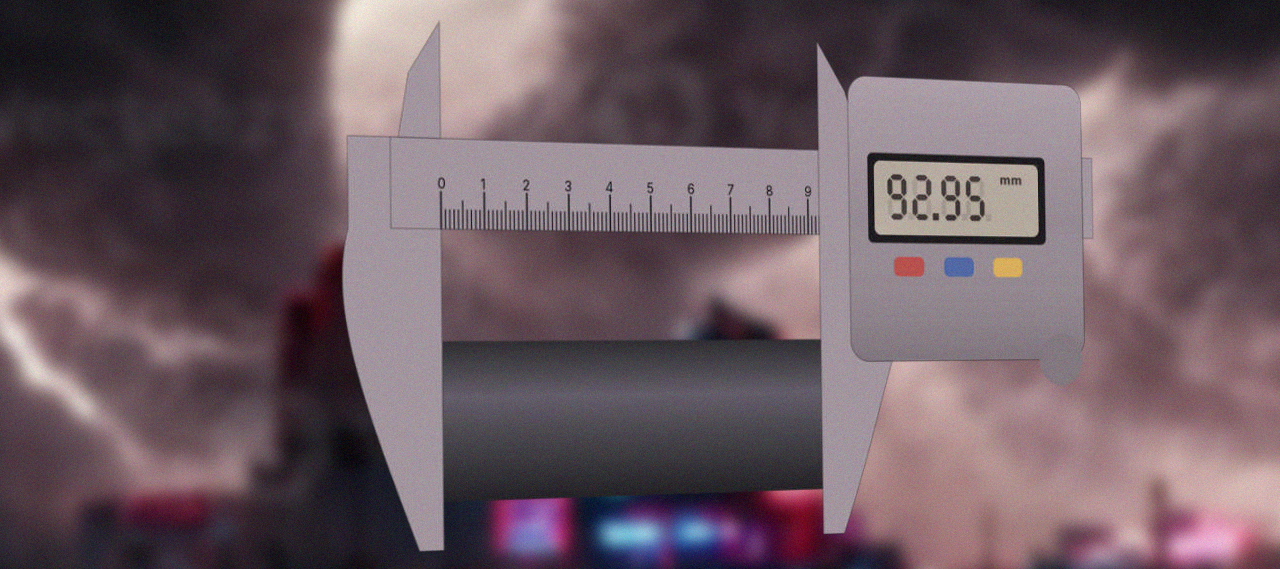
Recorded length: 92.95 mm
